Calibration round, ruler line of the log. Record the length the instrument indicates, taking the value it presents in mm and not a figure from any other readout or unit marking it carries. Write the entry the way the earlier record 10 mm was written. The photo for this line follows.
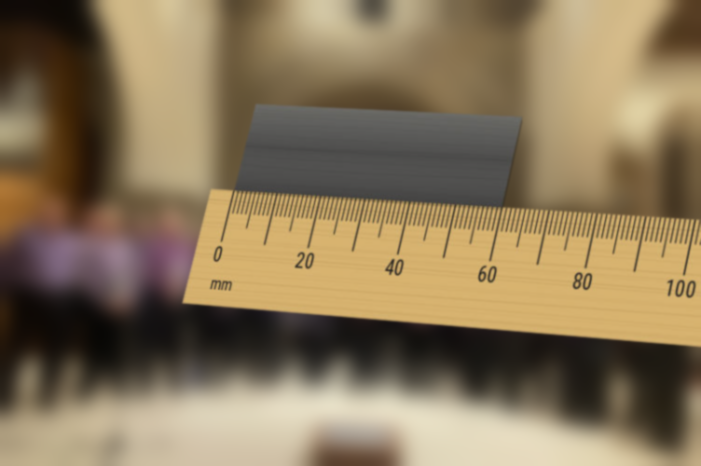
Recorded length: 60 mm
